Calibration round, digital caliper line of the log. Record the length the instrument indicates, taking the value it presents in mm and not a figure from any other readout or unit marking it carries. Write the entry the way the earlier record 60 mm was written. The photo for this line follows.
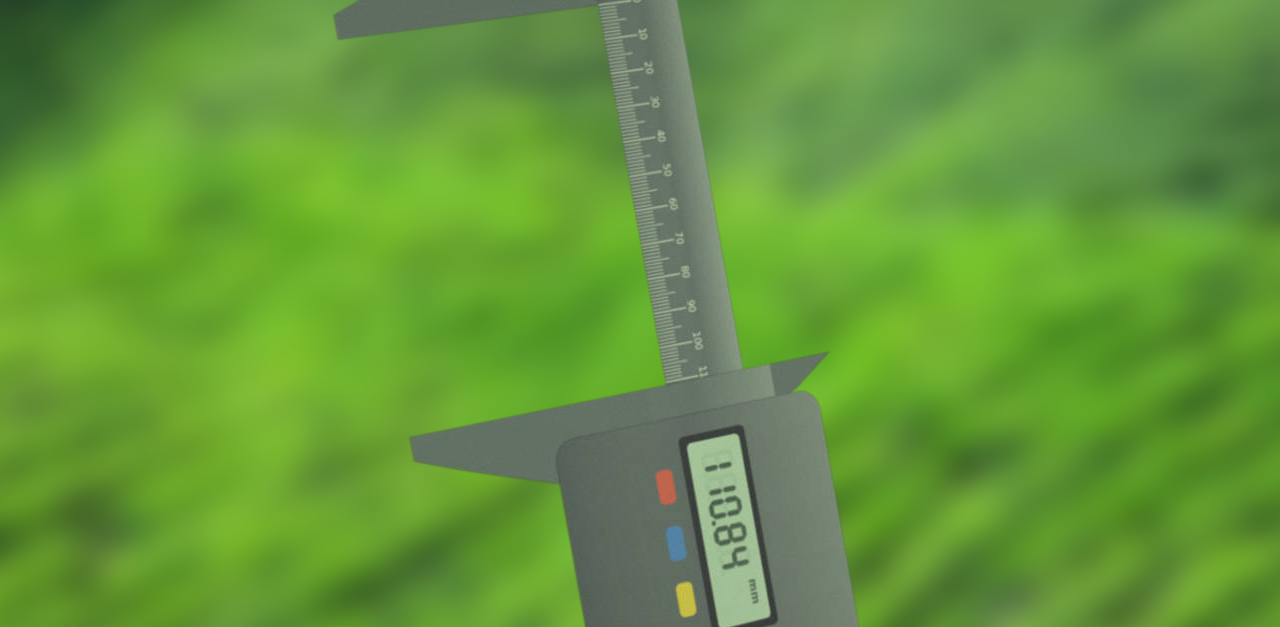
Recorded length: 110.84 mm
